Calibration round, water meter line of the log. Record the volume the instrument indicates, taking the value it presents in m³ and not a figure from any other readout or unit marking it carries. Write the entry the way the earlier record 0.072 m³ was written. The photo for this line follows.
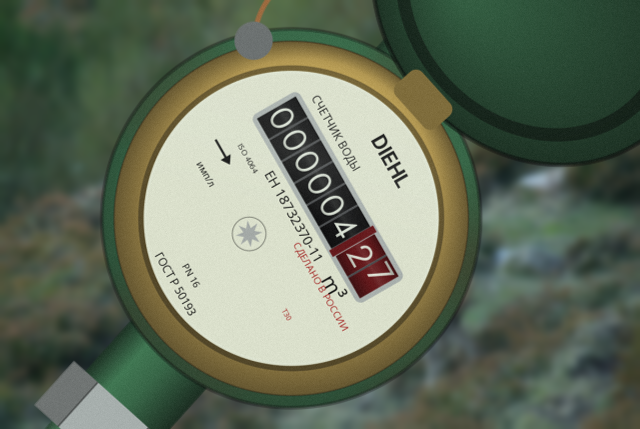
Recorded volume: 4.27 m³
